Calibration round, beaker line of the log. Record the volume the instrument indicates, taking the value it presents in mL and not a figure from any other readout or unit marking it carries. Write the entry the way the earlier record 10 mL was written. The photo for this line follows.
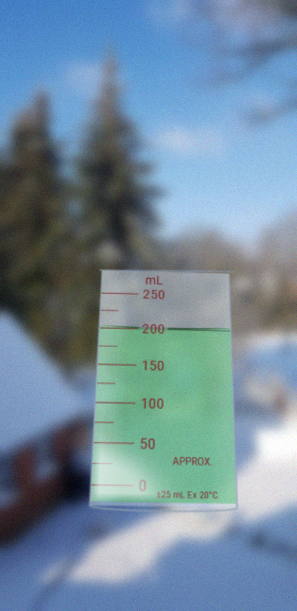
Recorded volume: 200 mL
